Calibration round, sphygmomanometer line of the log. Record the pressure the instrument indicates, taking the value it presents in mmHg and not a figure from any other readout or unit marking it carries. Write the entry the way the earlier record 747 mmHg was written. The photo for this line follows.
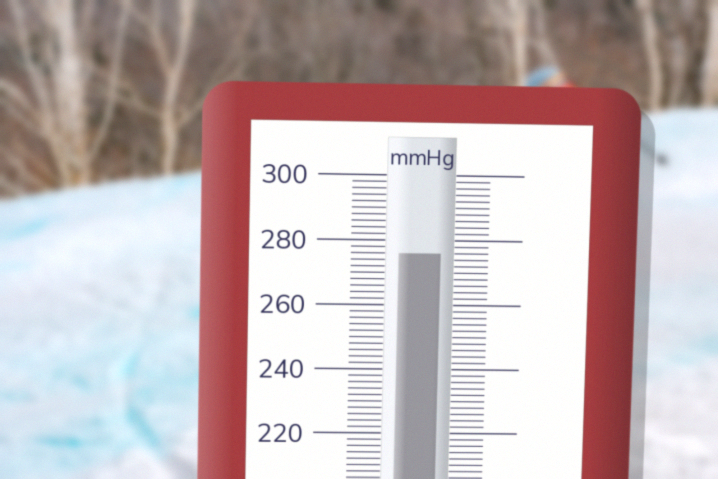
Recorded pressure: 276 mmHg
